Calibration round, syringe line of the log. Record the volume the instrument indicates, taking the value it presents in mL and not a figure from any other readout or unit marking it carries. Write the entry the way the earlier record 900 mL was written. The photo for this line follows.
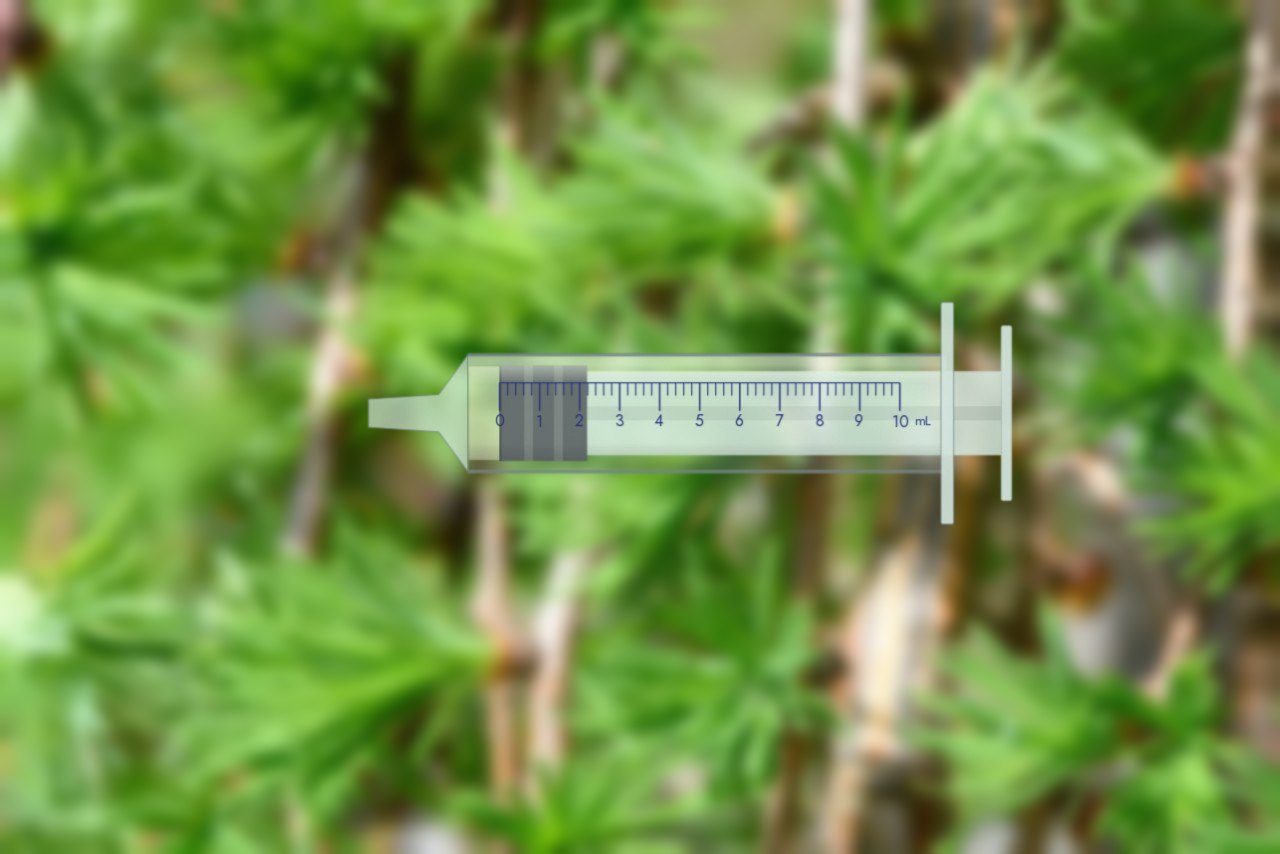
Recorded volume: 0 mL
